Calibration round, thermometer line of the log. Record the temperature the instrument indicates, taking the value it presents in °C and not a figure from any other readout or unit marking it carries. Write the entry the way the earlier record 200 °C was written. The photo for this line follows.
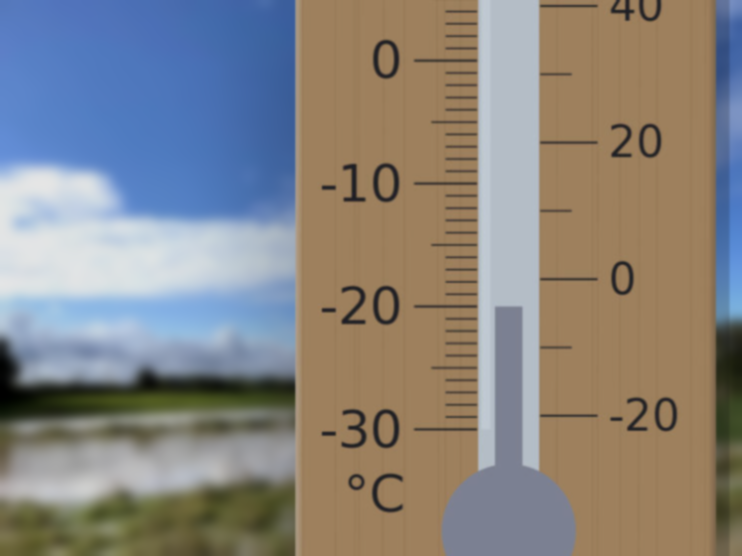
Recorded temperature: -20 °C
